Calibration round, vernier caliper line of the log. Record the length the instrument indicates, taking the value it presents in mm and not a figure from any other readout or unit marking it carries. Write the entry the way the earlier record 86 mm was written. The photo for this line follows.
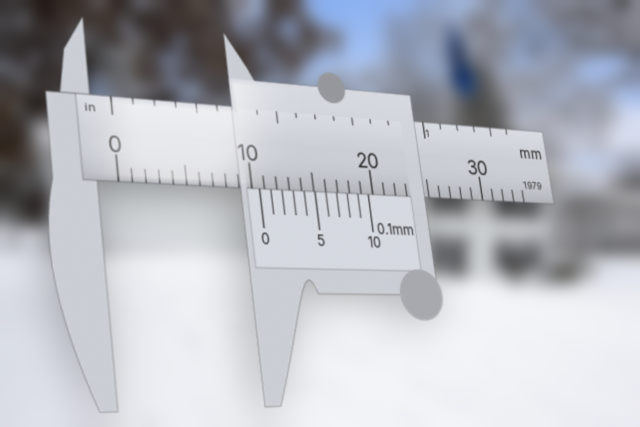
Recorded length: 10.6 mm
